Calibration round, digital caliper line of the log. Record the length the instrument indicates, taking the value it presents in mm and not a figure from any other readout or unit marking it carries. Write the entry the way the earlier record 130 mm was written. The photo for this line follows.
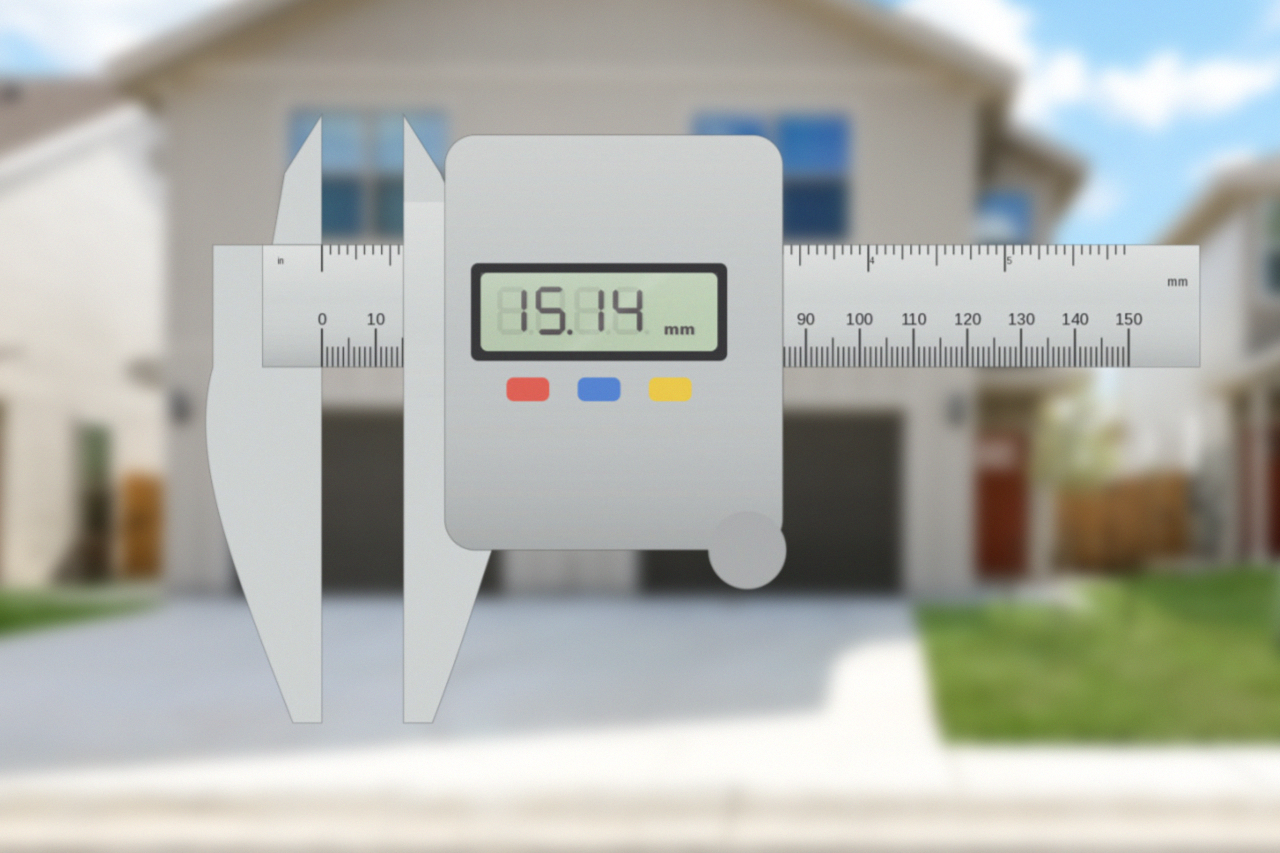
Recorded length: 15.14 mm
